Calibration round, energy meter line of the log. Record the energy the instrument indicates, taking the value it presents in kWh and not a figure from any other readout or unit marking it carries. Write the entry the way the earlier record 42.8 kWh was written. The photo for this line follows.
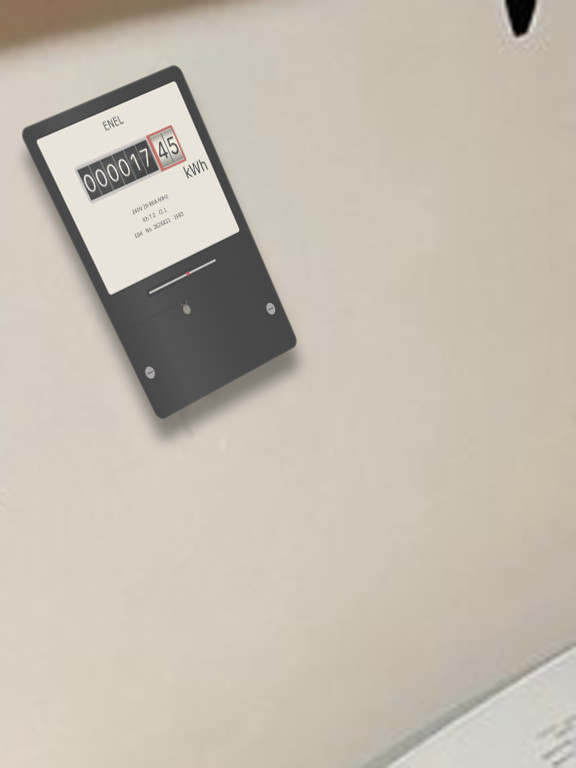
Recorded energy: 17.45 kWh
